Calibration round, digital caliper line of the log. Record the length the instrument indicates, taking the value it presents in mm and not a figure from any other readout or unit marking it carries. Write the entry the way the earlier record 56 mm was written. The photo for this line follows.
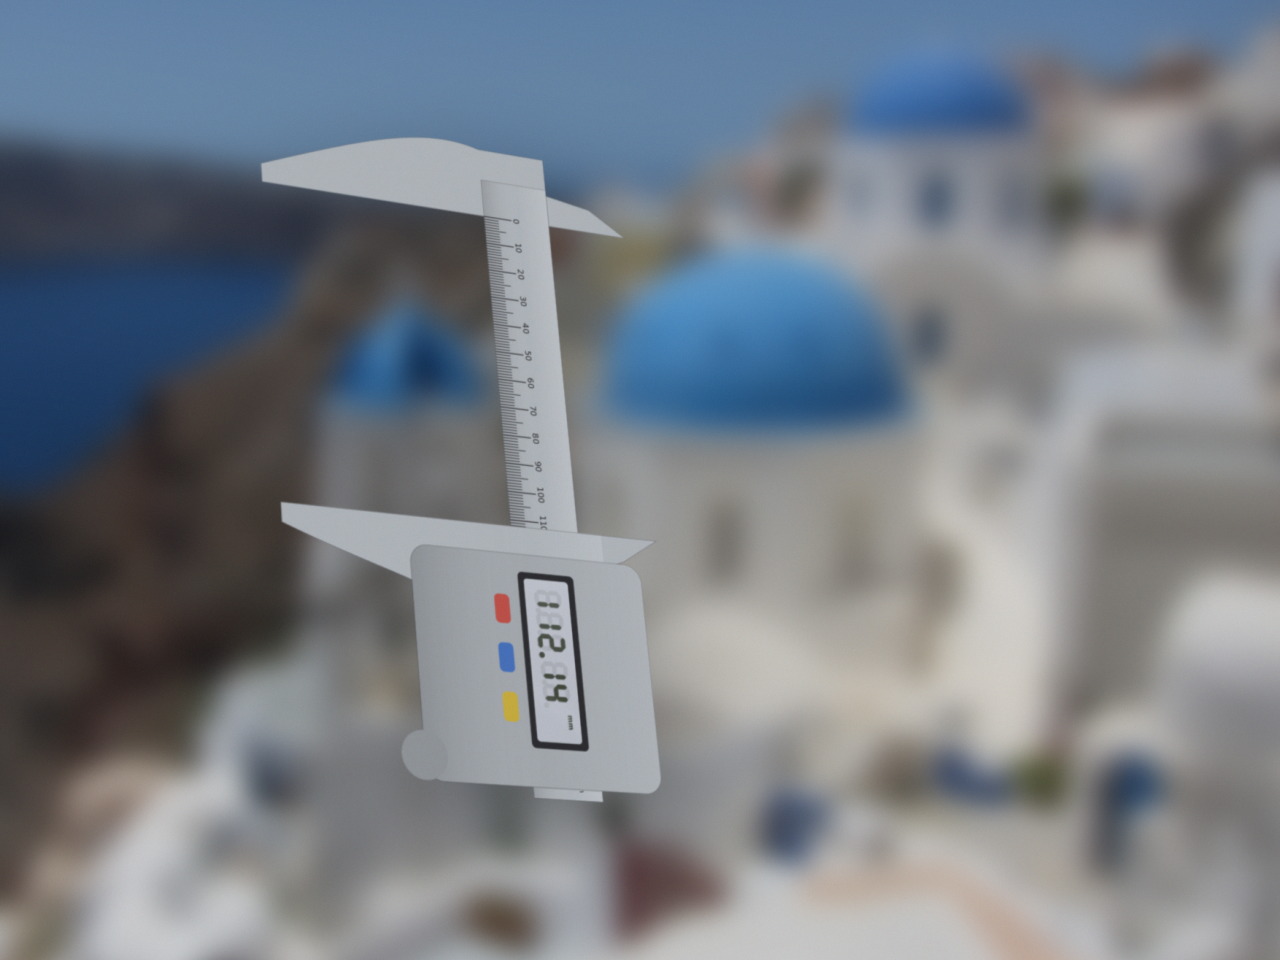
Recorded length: 112.14 mm
